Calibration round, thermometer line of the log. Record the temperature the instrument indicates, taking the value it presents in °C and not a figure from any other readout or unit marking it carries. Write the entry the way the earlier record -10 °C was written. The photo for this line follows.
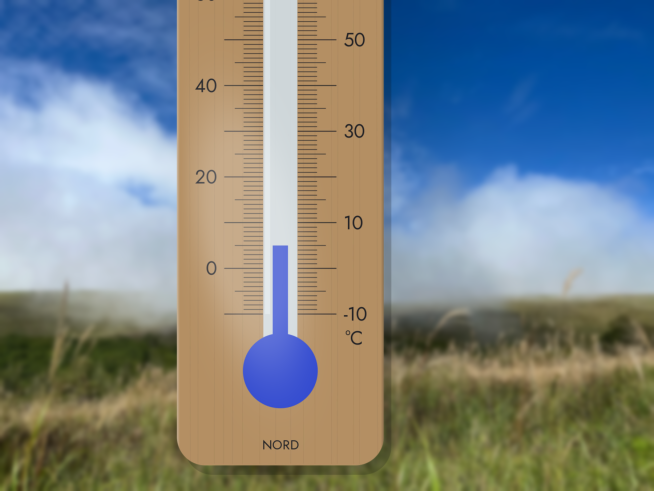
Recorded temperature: 5 °C
